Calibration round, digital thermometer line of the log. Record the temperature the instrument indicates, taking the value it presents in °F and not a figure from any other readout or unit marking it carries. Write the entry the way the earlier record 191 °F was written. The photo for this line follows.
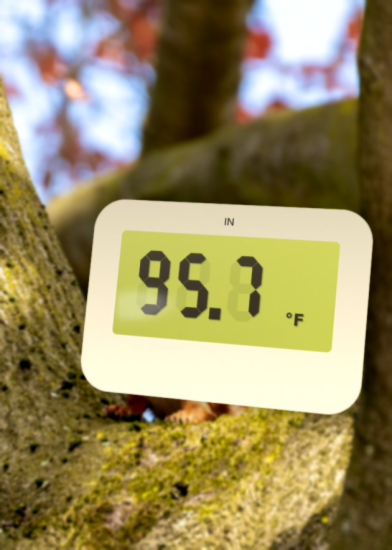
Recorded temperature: 95.7 °F
